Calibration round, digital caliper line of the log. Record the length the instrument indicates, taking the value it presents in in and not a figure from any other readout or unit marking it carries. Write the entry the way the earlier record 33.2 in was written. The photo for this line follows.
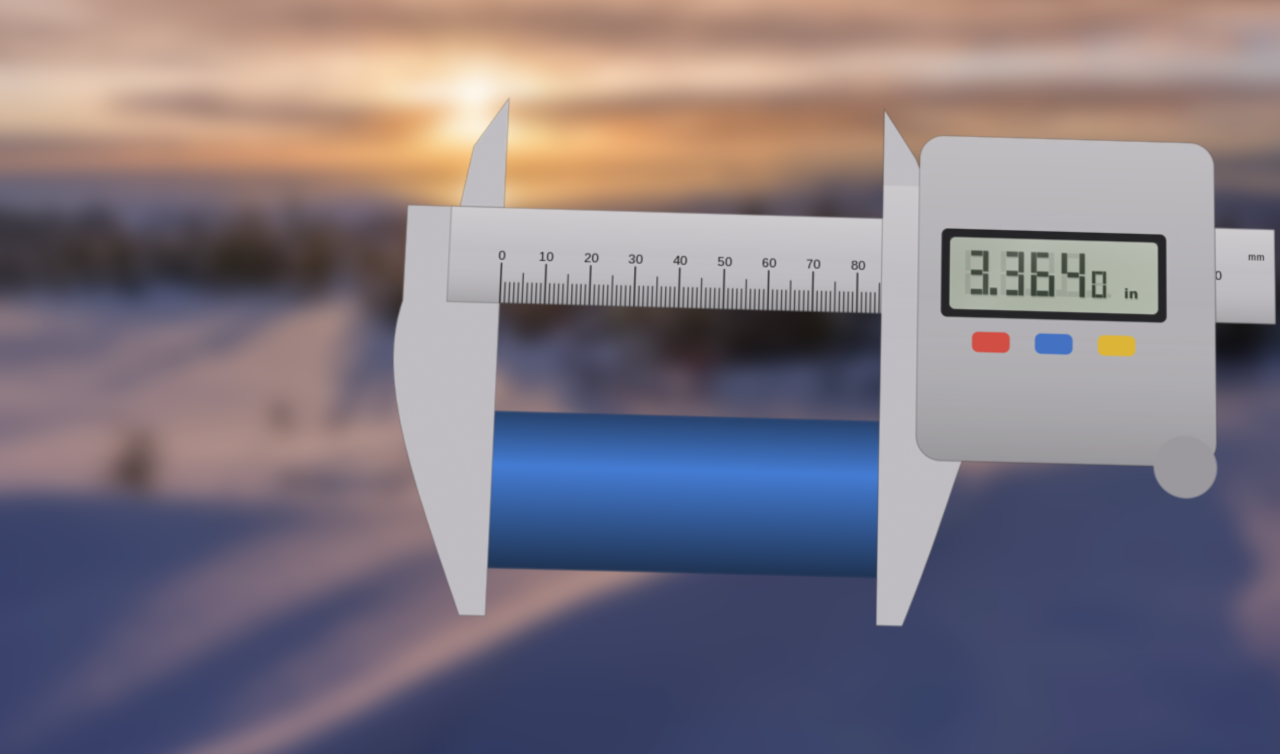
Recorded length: 3.3640 in
